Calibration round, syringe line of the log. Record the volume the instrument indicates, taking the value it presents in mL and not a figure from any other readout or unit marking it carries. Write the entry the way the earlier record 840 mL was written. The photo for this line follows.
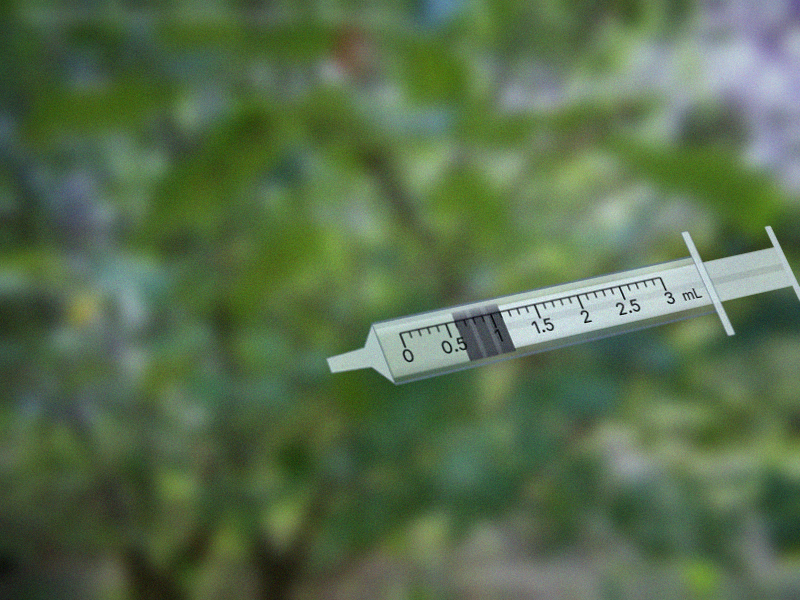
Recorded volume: 0.6 mL
